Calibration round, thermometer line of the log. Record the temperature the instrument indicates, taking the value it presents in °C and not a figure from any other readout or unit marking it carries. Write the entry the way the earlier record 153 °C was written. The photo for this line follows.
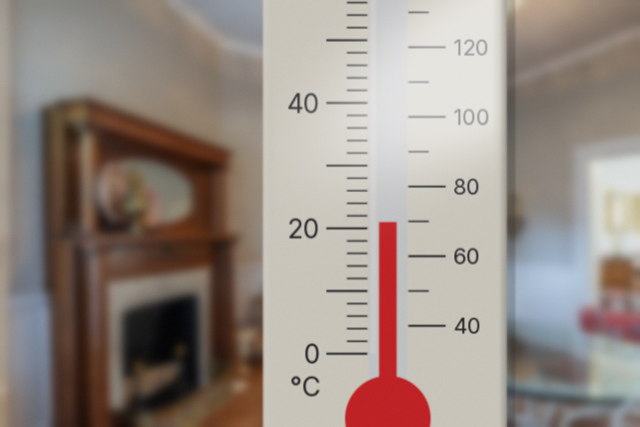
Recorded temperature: 21 °C
